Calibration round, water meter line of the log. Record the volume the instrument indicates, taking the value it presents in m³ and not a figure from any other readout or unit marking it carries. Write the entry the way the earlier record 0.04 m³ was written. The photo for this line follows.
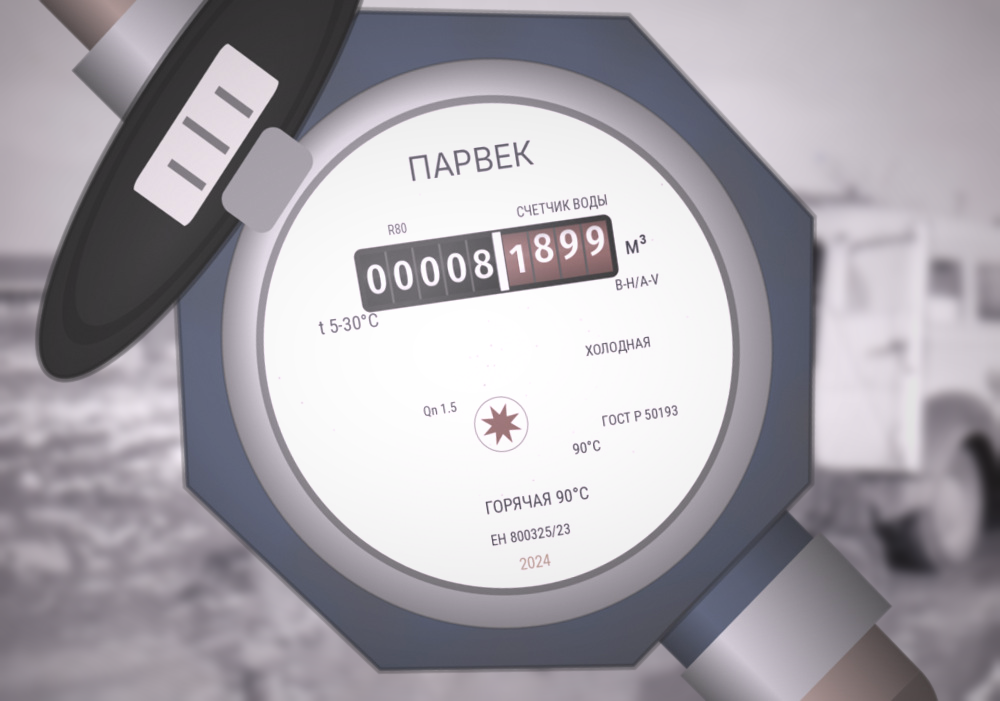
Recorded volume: 8.1899 m³
